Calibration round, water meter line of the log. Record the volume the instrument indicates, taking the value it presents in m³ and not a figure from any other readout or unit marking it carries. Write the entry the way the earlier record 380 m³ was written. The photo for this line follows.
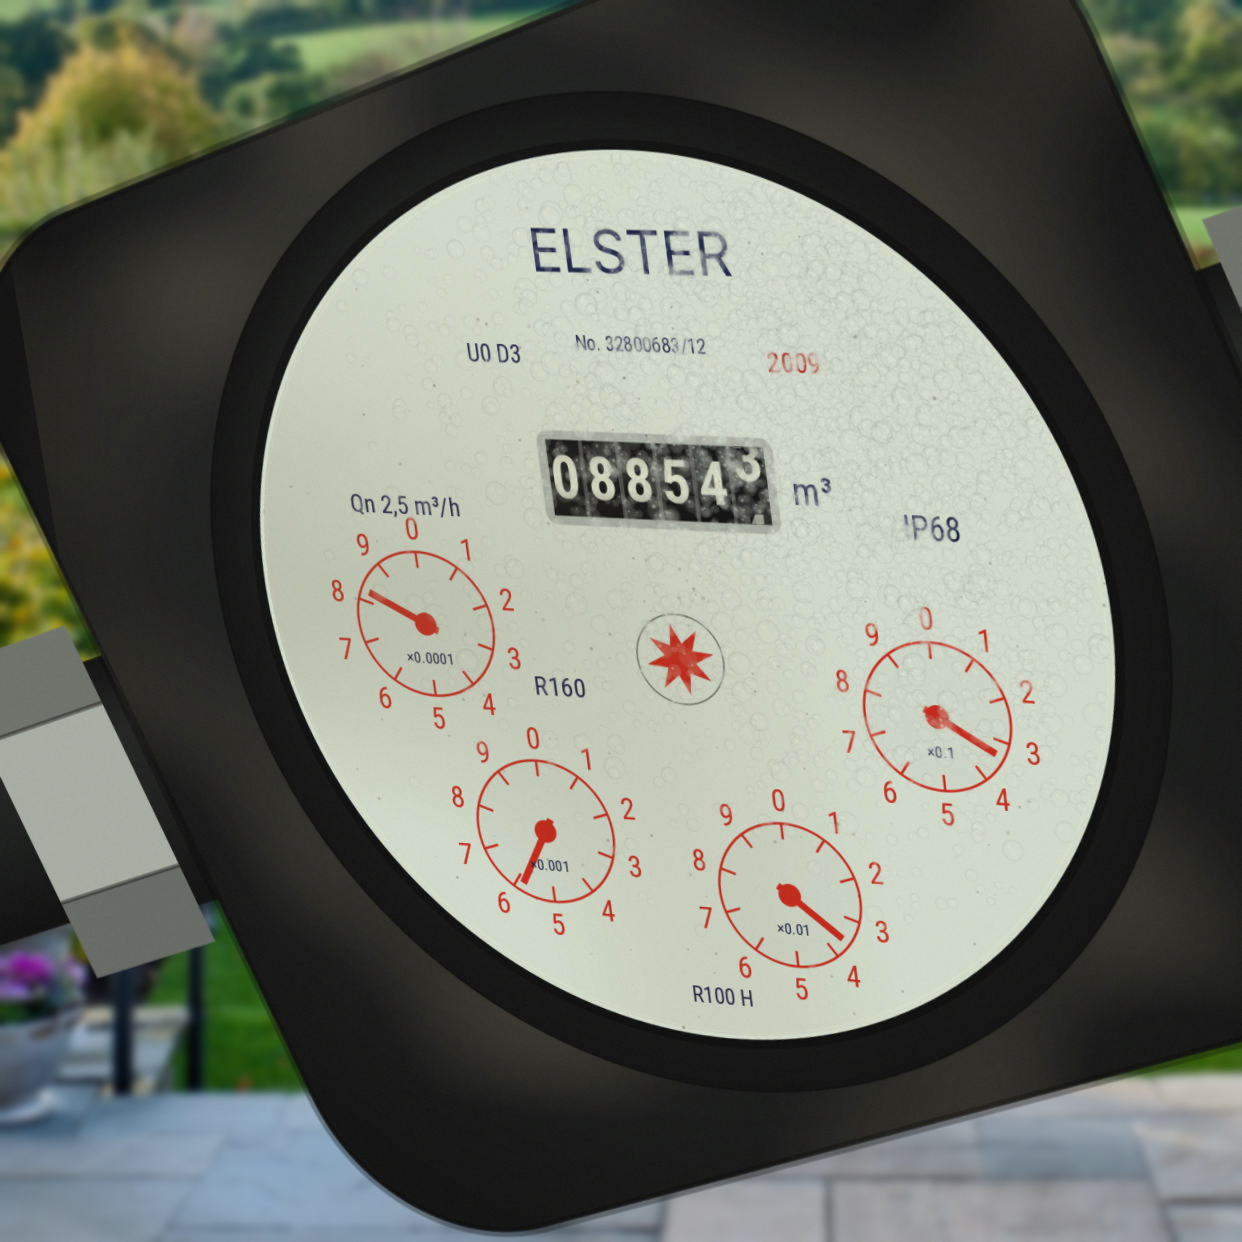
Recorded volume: 88543.3358 m³
